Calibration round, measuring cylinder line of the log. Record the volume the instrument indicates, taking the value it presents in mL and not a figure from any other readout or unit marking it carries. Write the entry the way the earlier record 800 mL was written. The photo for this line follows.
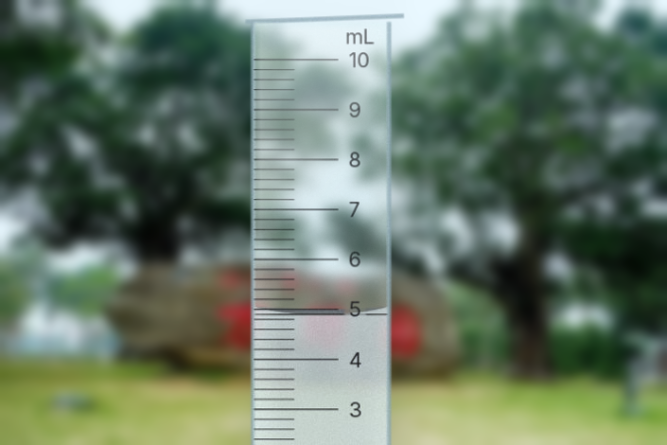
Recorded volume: 4.9 mL
